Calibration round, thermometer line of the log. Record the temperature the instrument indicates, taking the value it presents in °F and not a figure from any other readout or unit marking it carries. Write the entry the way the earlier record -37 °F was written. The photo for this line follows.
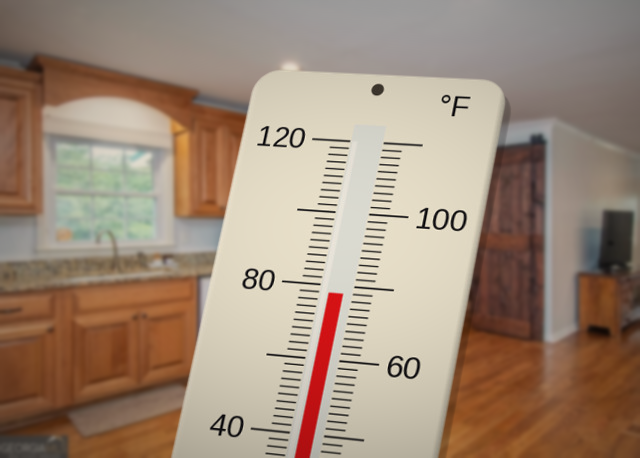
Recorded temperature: 78 °F
